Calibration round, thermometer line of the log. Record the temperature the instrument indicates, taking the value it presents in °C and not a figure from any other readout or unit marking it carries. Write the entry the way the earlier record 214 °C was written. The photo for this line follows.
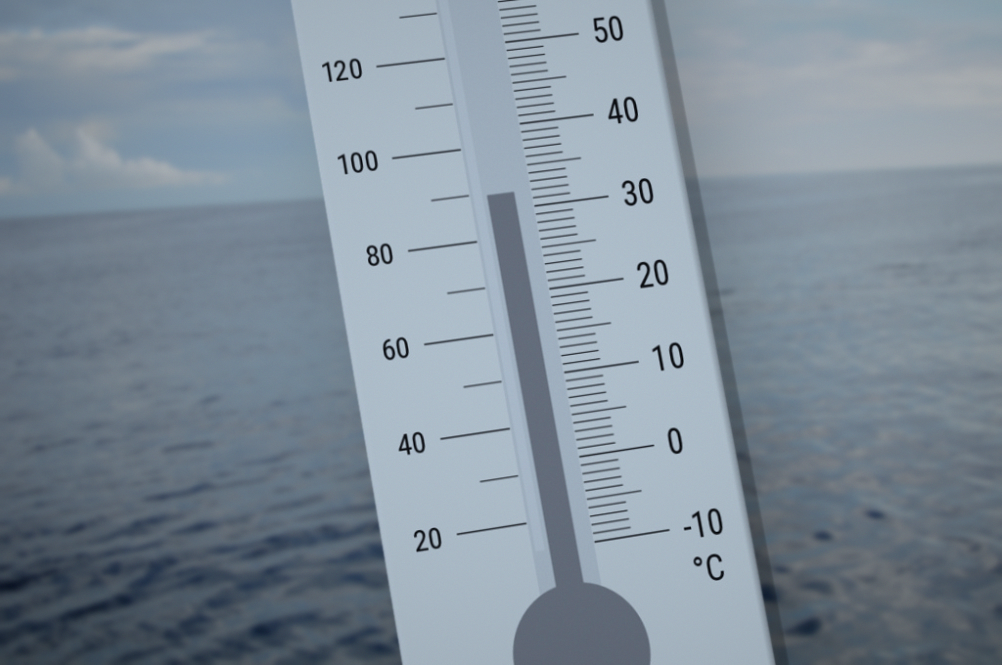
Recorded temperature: 32 °C
